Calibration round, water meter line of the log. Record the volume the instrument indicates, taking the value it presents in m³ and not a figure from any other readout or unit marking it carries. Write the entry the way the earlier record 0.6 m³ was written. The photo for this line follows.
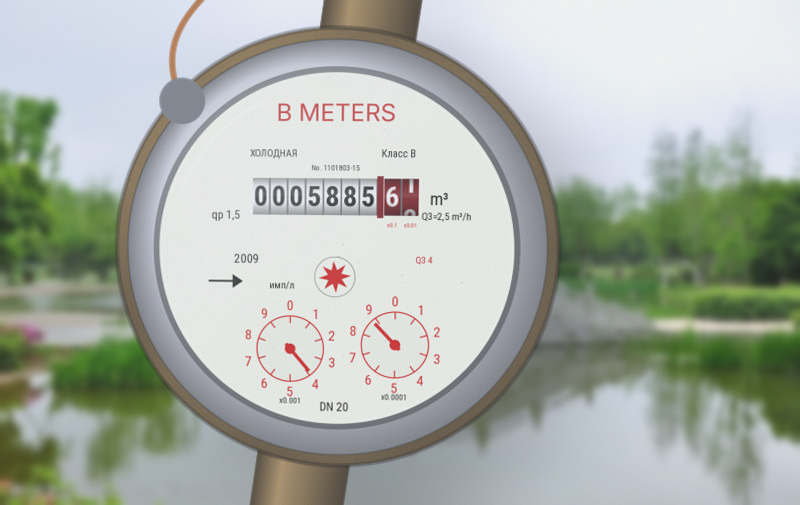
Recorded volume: 5885.6138 m³
